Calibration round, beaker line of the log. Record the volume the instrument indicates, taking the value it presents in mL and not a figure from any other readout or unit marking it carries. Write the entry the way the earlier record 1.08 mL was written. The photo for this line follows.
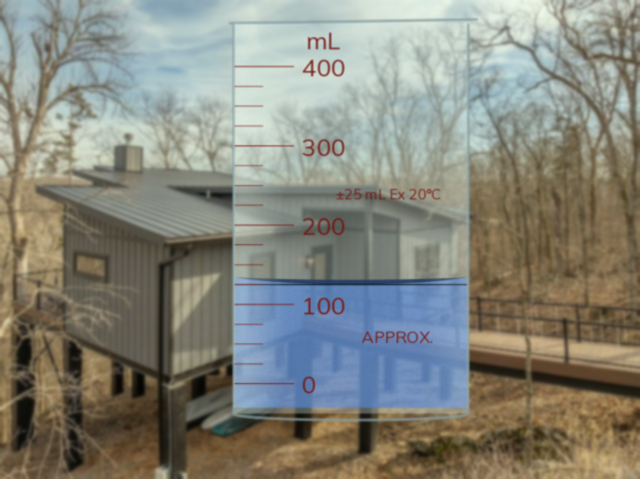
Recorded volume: 125 mL
